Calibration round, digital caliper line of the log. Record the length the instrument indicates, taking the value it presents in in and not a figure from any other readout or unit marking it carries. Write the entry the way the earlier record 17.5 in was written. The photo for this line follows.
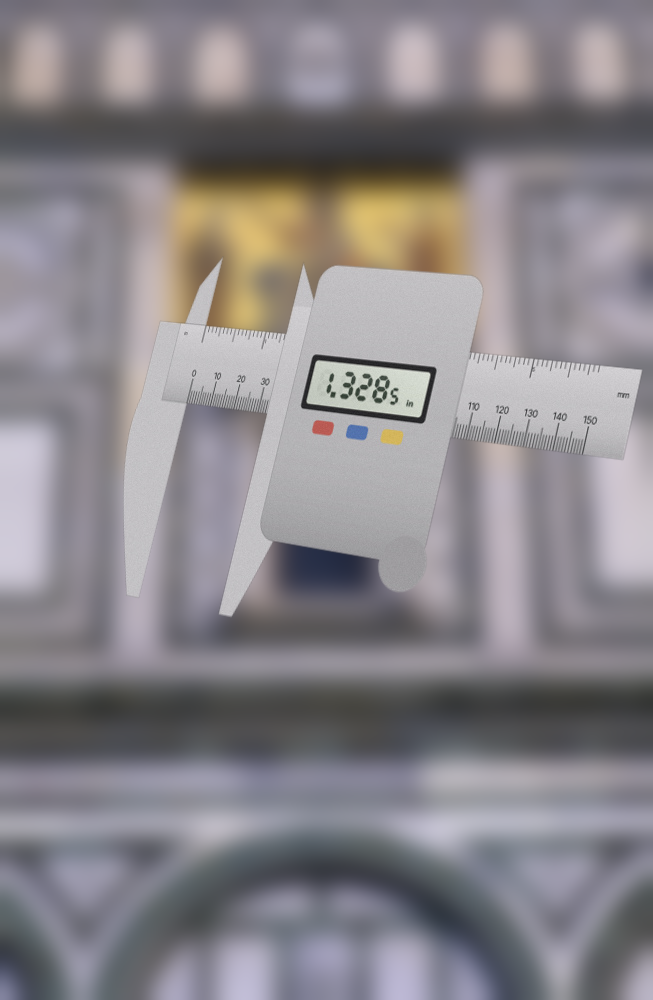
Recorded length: 1.3285 in
